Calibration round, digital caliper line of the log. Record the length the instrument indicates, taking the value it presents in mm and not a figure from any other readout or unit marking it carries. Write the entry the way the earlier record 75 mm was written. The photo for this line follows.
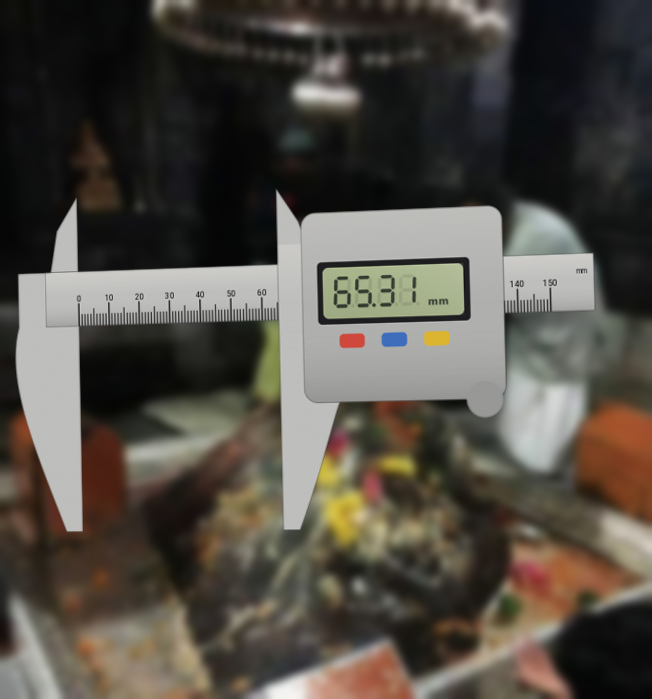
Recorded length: 65.31 mm
